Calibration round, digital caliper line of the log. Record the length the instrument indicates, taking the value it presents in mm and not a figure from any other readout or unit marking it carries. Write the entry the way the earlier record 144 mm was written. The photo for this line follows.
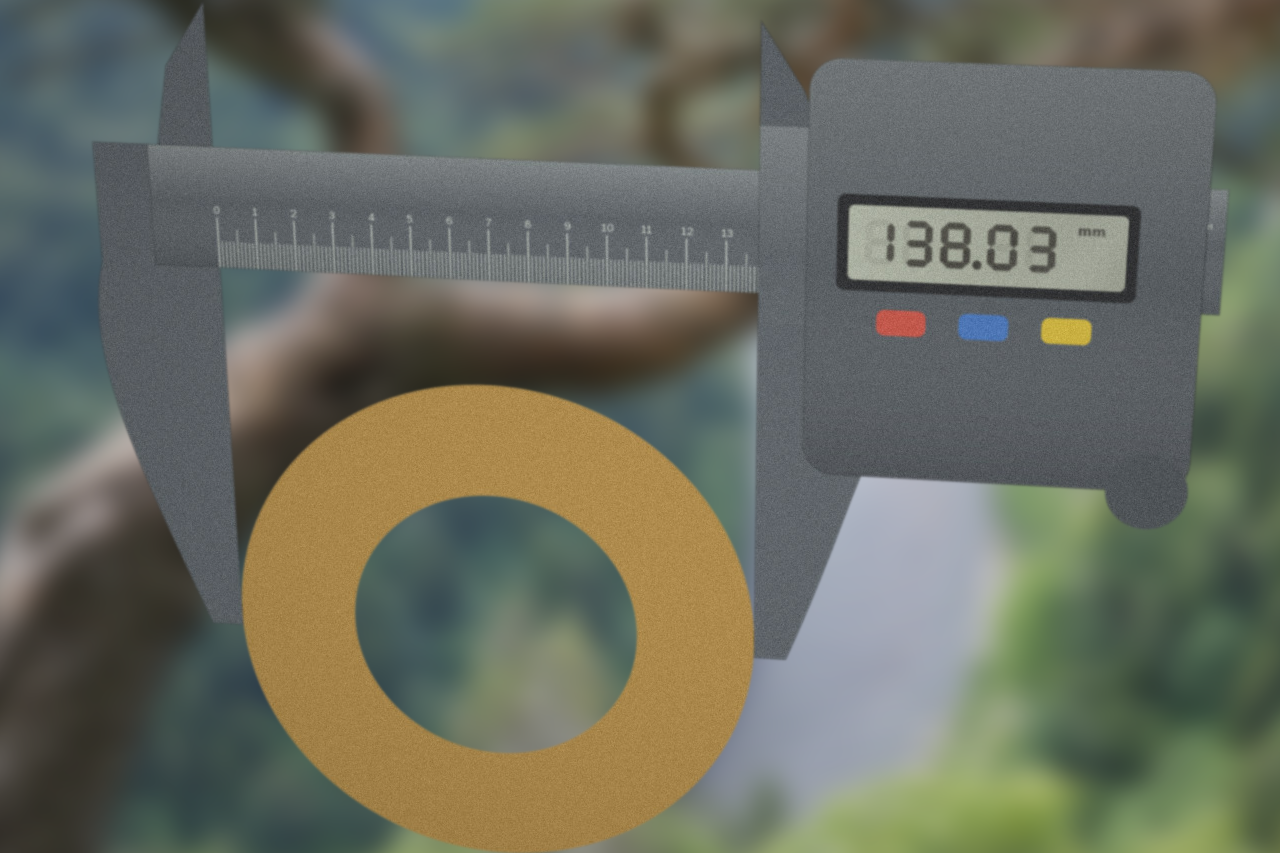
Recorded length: 138.03 mm
